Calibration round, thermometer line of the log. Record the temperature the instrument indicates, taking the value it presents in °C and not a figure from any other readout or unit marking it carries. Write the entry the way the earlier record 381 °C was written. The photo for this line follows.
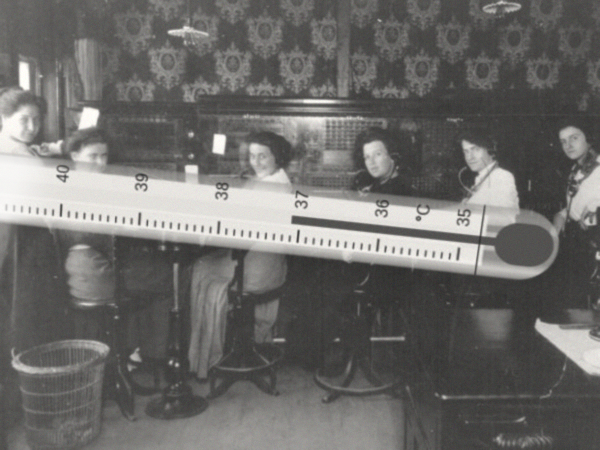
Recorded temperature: 37.1 °C
